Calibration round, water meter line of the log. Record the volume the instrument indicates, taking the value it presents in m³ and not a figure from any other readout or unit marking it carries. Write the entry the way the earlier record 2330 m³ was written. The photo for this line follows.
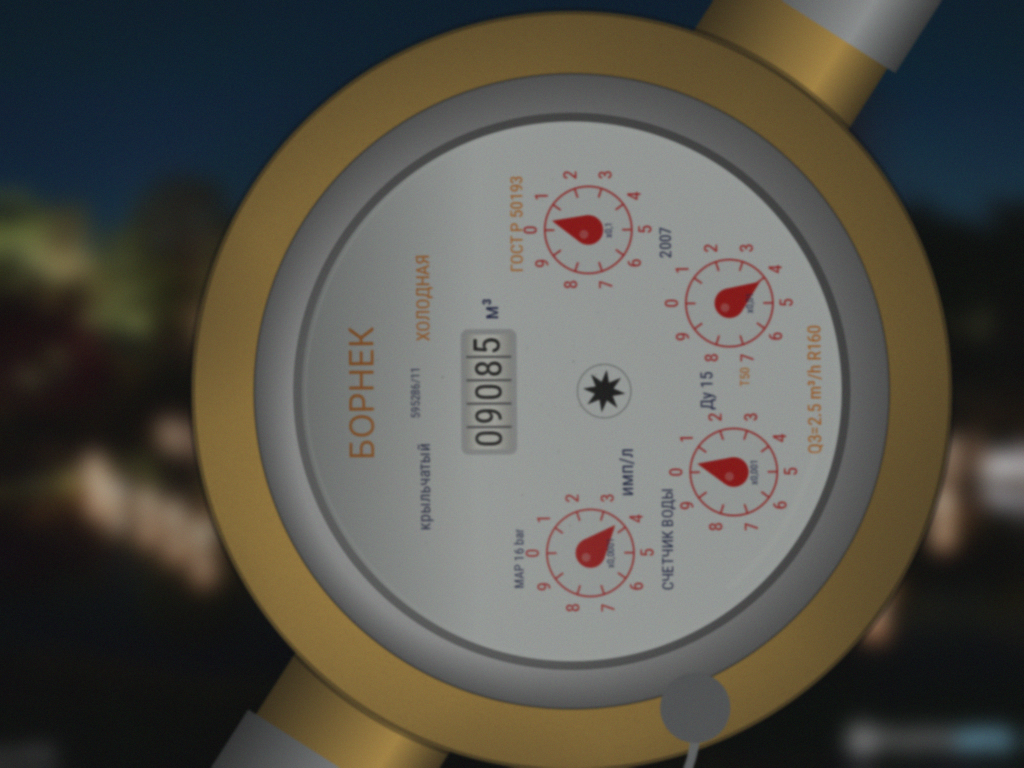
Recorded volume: 9085.0403 m³
